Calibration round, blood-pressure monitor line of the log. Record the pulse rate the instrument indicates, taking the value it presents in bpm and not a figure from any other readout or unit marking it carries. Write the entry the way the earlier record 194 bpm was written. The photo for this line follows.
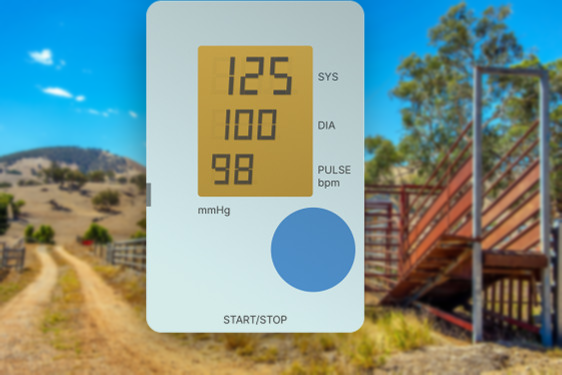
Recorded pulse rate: 98 bpm
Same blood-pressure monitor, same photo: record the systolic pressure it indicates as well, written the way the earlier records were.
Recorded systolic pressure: 125 mmHg
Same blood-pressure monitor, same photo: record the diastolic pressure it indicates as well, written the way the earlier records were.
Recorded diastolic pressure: 100 mmHg
